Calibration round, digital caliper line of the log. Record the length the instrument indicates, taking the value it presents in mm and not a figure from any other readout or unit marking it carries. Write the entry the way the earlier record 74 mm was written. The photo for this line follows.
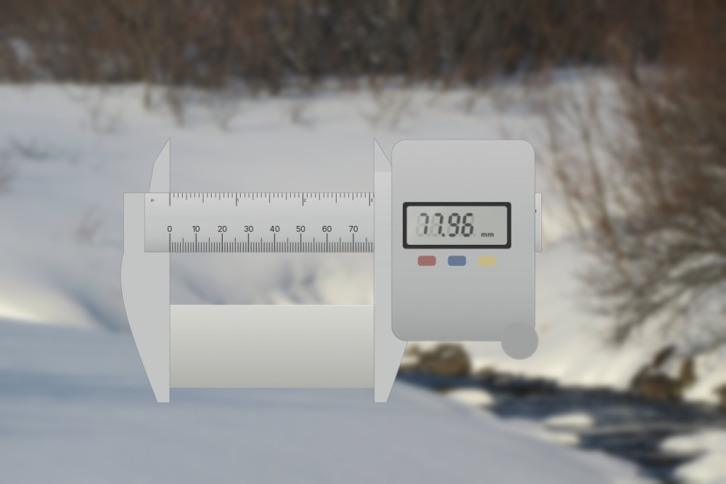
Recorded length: 77.96 mm
